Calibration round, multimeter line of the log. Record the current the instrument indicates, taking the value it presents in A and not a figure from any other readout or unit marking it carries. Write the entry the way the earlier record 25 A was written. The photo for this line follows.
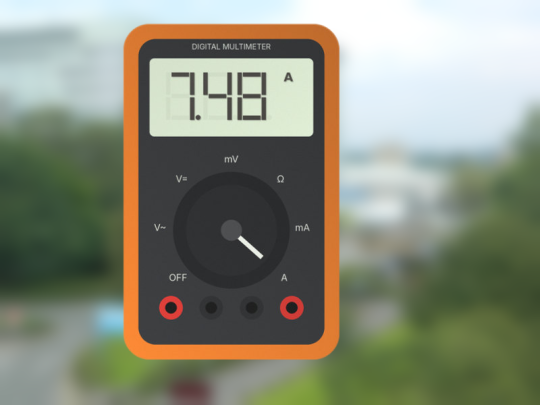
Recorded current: 7.48 A
